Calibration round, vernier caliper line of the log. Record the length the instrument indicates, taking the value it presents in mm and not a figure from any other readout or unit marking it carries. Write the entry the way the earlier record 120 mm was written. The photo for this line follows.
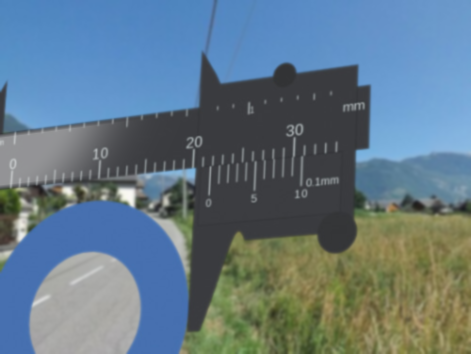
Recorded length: 21.8 mm
